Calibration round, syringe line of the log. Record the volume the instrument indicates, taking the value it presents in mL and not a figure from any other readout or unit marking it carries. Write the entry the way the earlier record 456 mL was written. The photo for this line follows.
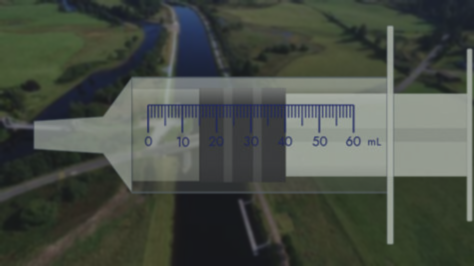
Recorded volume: 15 mL
